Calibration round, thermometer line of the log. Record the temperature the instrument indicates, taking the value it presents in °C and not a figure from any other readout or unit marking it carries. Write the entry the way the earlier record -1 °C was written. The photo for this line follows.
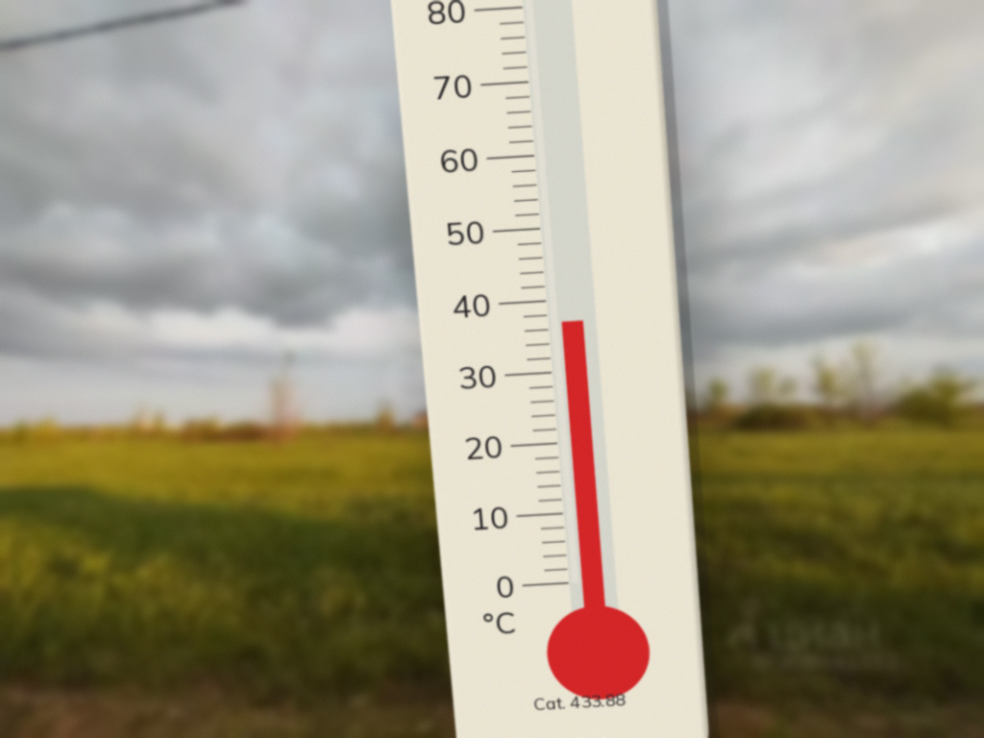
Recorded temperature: 37 °C
